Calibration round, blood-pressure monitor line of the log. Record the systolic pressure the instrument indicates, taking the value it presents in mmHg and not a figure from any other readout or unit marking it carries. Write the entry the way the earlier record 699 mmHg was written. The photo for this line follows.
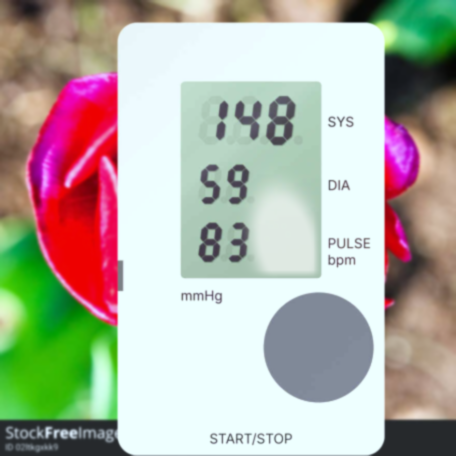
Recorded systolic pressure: 148 mmHg
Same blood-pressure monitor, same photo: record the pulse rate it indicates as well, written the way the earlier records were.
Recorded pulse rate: 83 bpm
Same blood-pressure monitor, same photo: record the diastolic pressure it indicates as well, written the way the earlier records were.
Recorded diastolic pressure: 59 mmHg
